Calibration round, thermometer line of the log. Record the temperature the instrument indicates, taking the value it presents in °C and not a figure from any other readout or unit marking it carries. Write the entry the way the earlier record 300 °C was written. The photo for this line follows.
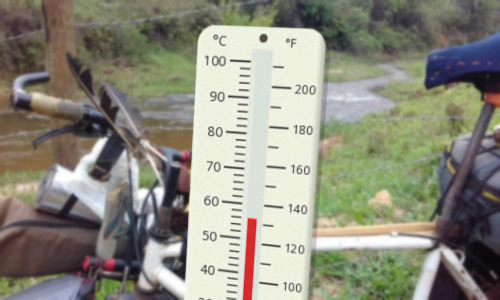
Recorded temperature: 56 °C
